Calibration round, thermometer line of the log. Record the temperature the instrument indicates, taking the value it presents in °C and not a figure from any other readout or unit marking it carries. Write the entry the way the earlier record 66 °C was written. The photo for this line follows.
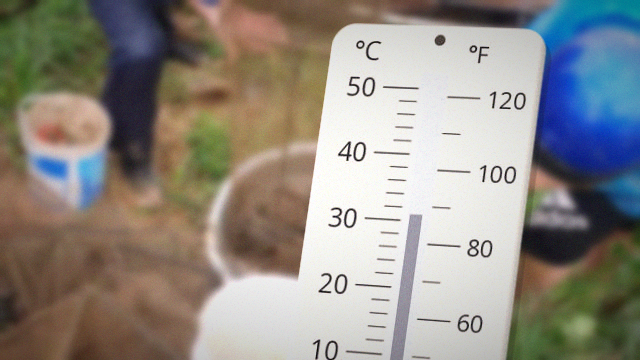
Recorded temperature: 31 °C
